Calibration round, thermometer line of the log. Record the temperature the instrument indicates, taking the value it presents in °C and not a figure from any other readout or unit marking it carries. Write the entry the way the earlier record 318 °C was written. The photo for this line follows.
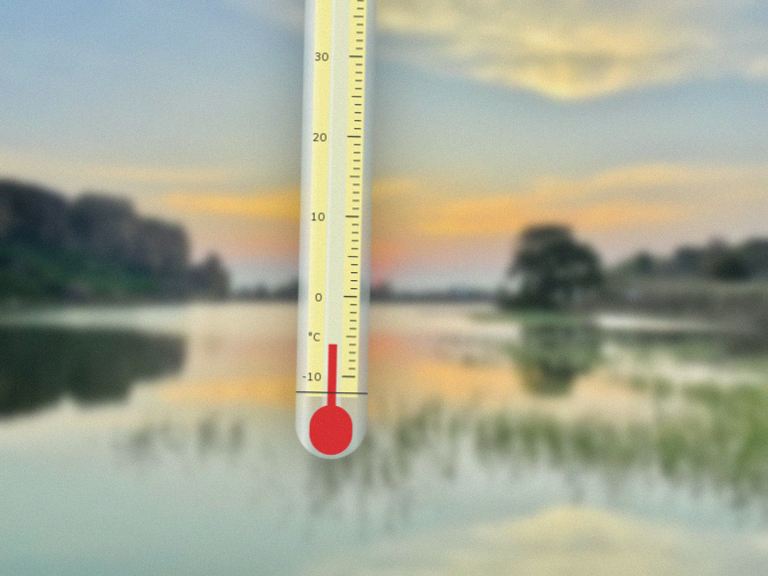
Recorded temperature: -6 °C
